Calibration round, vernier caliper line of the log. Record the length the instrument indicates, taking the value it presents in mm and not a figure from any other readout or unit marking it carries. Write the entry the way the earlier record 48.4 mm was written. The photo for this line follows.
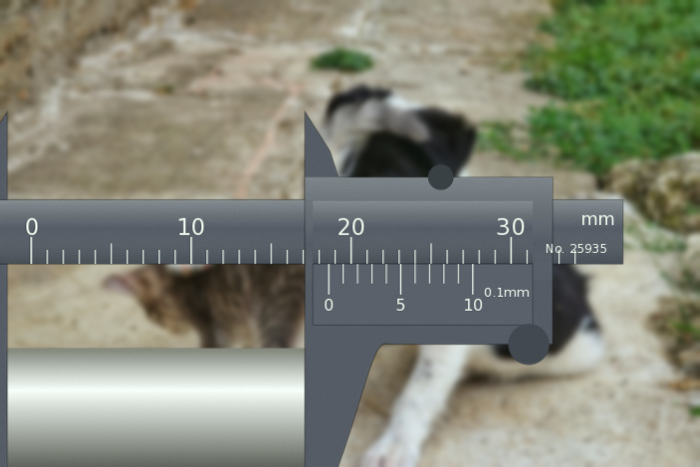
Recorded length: 18.6 mm
